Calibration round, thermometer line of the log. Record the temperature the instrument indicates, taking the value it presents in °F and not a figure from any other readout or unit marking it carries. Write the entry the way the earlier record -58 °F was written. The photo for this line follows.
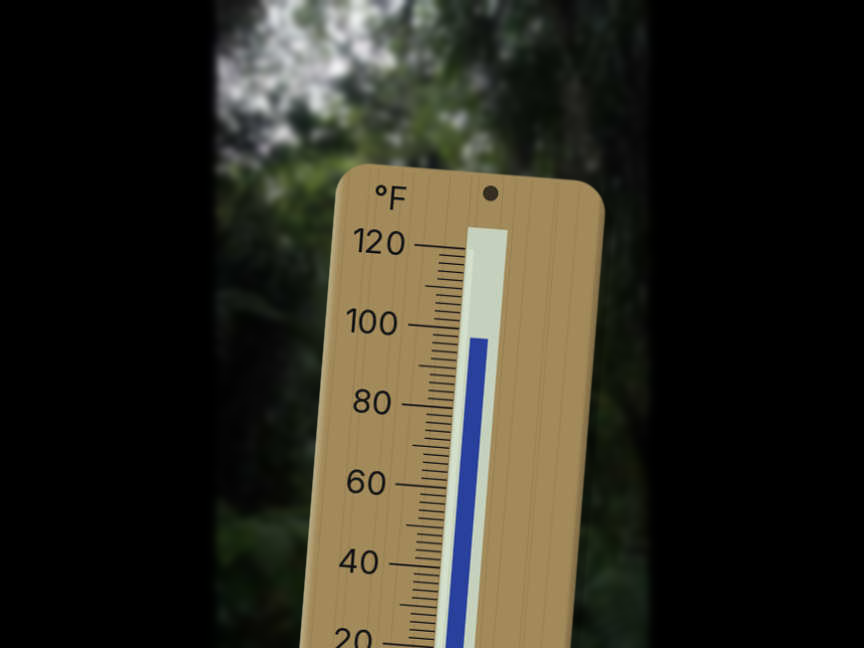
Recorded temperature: 98 °F
